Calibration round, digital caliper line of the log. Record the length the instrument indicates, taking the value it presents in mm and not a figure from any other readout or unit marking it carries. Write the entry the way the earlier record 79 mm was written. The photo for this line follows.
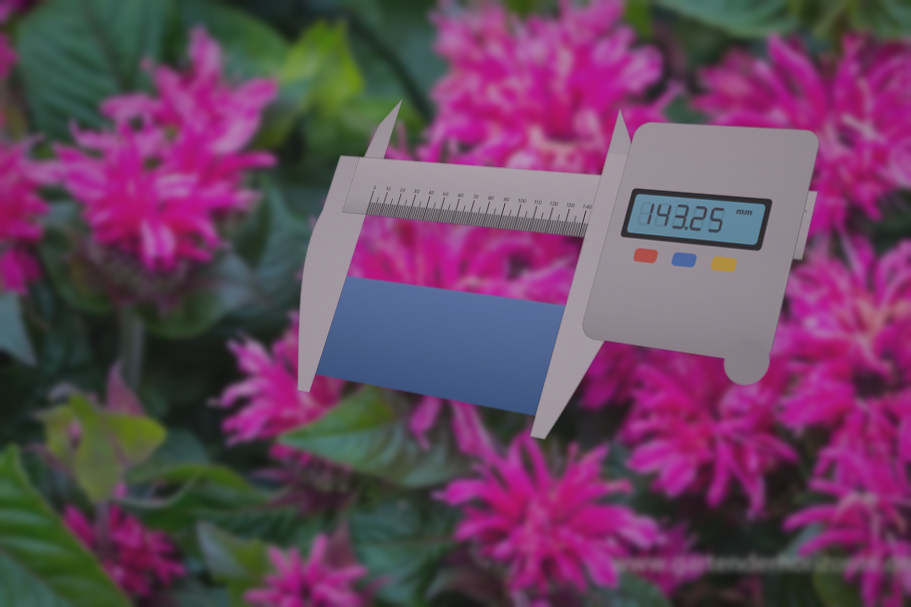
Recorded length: 143.25 mm
